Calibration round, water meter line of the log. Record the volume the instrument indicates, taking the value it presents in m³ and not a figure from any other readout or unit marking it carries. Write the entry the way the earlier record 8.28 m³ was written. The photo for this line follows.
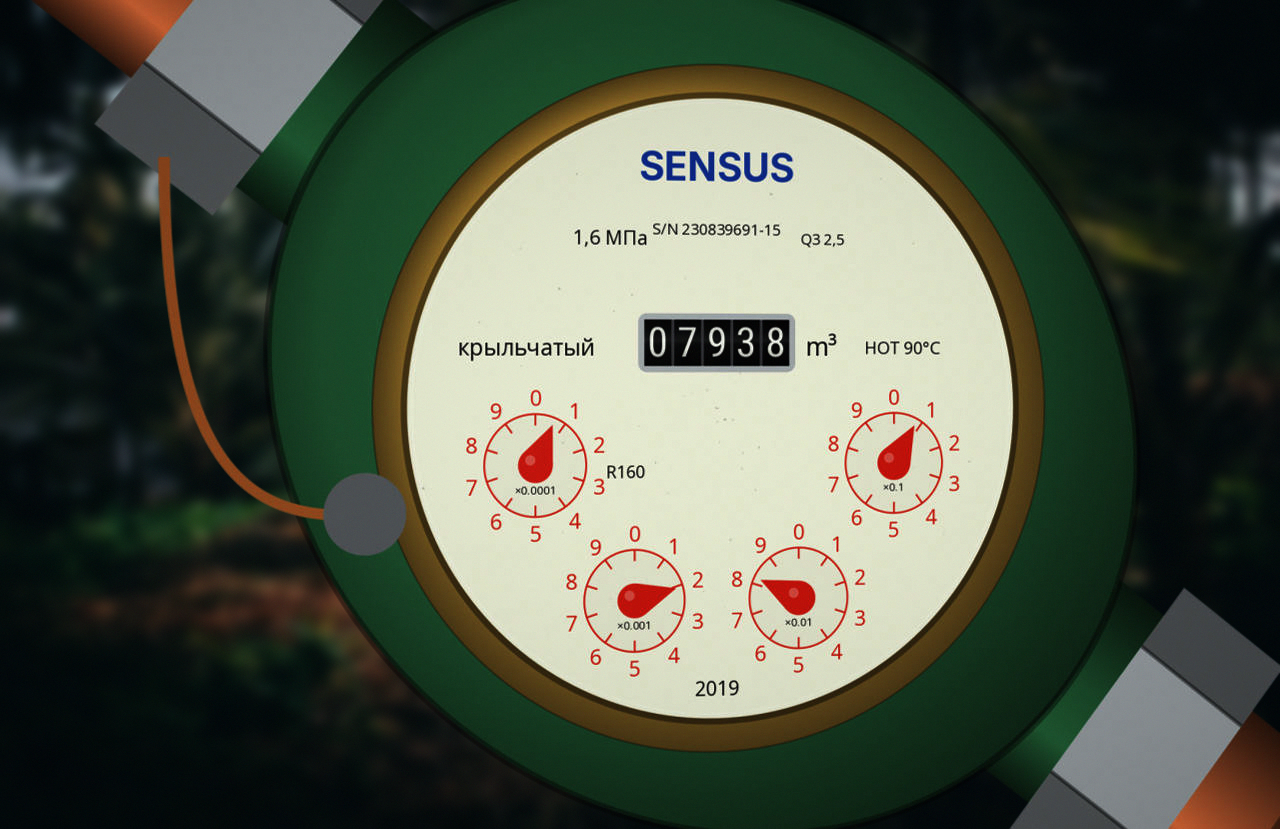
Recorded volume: 7938.0820 m³
